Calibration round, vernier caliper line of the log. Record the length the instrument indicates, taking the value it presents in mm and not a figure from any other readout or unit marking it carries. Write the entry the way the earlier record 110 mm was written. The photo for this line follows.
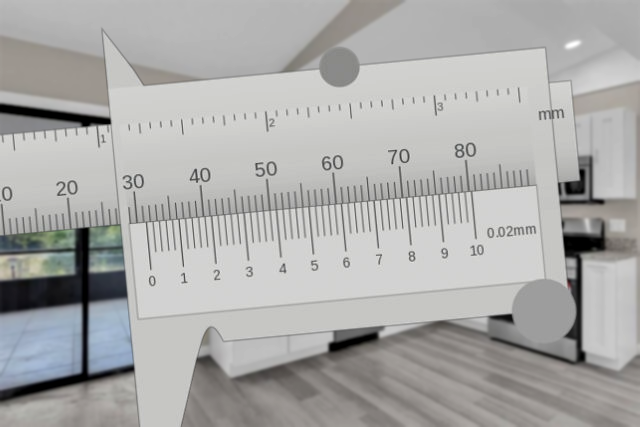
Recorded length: 31.4 mm
